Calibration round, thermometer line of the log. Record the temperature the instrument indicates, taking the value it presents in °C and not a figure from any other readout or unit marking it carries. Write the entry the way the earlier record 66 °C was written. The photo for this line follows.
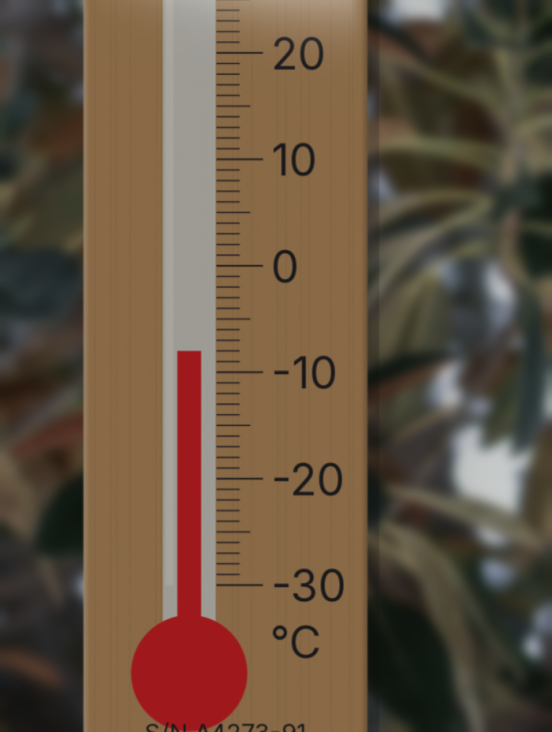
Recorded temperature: -8 °C
